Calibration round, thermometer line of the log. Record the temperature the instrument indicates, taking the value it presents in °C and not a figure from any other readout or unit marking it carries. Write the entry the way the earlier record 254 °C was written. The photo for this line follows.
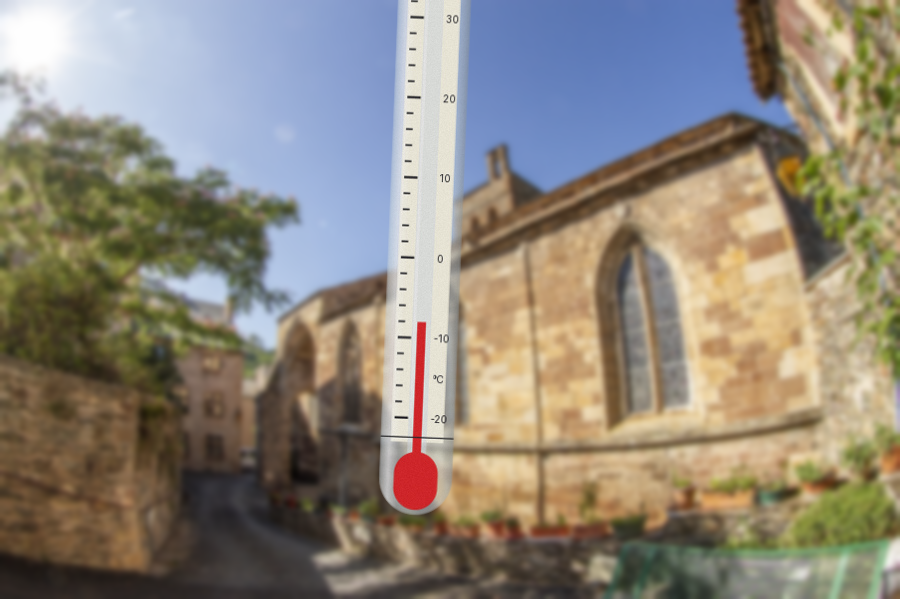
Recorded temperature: -8 °C
